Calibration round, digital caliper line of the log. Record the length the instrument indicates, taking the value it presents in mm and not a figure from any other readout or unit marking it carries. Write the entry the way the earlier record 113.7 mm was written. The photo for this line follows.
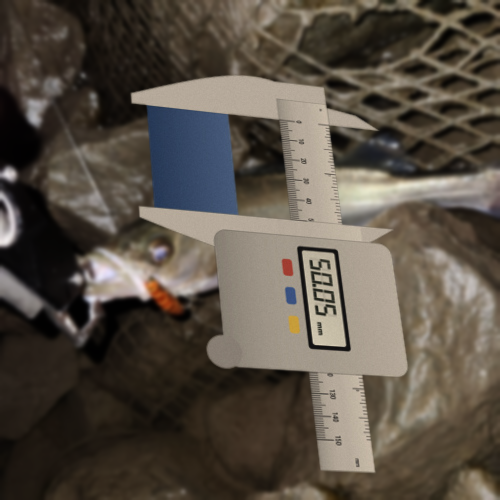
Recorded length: 50.05 mm
